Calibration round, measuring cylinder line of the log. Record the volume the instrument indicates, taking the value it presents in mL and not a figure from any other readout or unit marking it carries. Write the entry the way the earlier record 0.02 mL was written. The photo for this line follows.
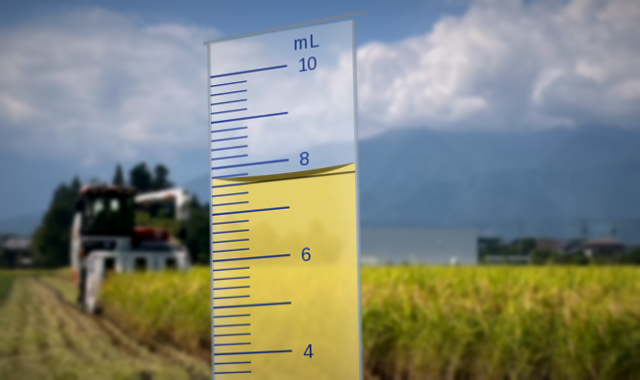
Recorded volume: 7.6 mL
